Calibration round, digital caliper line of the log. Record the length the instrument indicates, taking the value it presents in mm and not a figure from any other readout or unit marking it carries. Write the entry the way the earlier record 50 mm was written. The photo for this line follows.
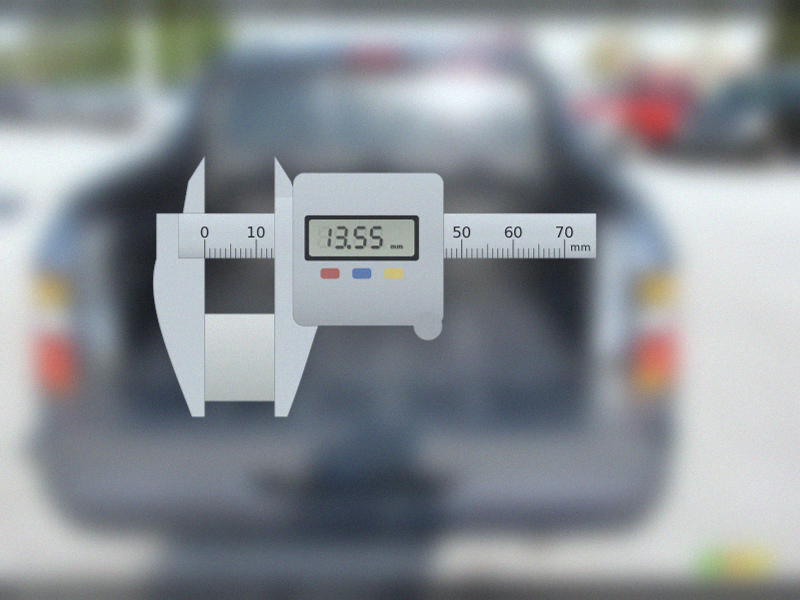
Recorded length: 13.55 mm
